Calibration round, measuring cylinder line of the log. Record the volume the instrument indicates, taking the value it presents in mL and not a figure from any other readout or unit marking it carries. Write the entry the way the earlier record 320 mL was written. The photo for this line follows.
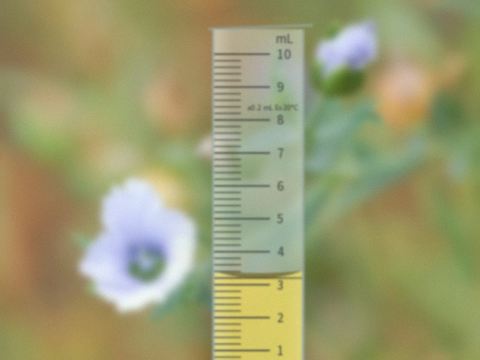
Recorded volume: 3.2 mL
